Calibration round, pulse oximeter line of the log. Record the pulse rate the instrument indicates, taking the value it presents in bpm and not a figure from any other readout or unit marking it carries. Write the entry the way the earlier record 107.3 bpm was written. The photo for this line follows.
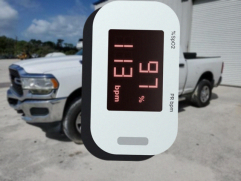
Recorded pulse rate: 113 bpm
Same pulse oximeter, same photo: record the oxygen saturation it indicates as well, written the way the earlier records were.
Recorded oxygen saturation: 97 %
